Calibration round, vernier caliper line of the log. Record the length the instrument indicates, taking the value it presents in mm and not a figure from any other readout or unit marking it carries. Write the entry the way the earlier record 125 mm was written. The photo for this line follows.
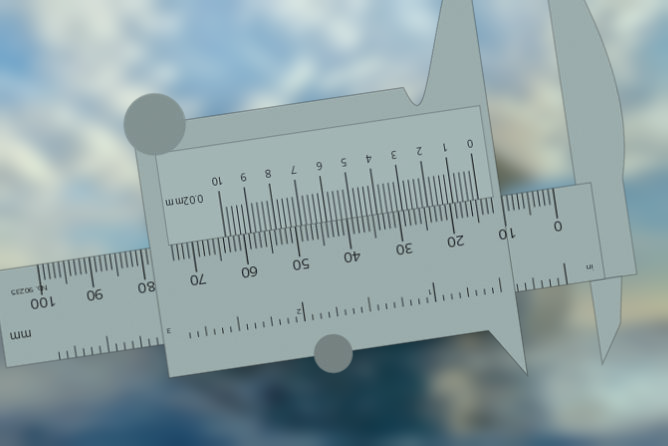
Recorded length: 14.5 mm
